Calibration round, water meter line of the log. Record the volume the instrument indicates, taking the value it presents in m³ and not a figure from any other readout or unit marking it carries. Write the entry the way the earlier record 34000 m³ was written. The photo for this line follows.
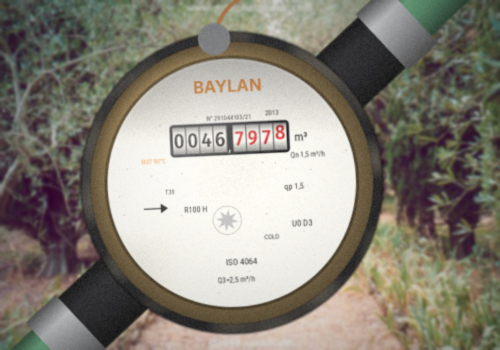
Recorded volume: 46.7978 m³
